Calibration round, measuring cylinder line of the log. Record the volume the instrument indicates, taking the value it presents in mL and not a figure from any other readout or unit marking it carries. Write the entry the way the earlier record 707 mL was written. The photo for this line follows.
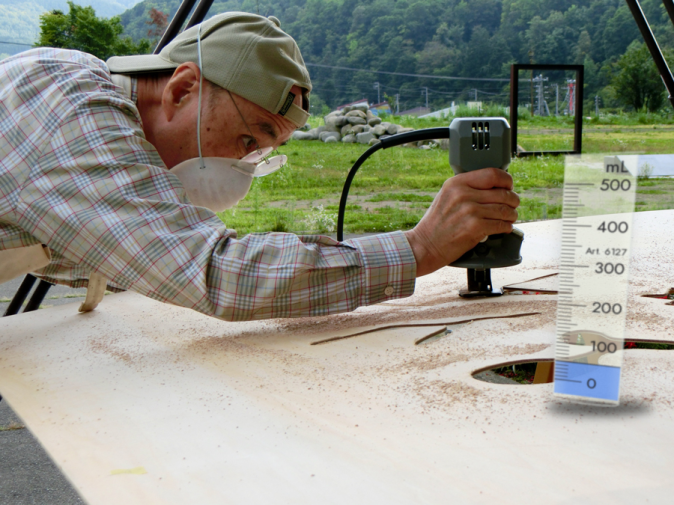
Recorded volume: 50 mL
